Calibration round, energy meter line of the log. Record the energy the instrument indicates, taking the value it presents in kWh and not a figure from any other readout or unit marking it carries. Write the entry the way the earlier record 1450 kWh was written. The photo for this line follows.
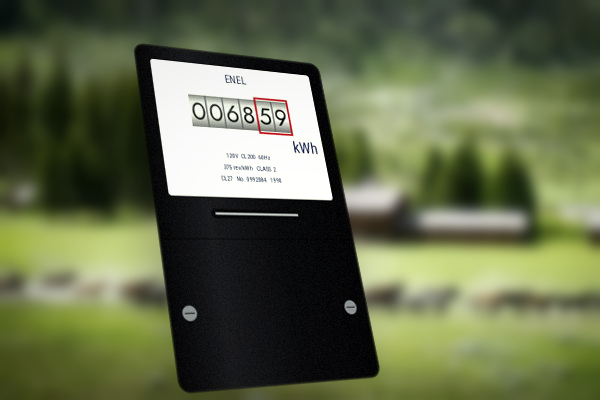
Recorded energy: 68.59 kWh
